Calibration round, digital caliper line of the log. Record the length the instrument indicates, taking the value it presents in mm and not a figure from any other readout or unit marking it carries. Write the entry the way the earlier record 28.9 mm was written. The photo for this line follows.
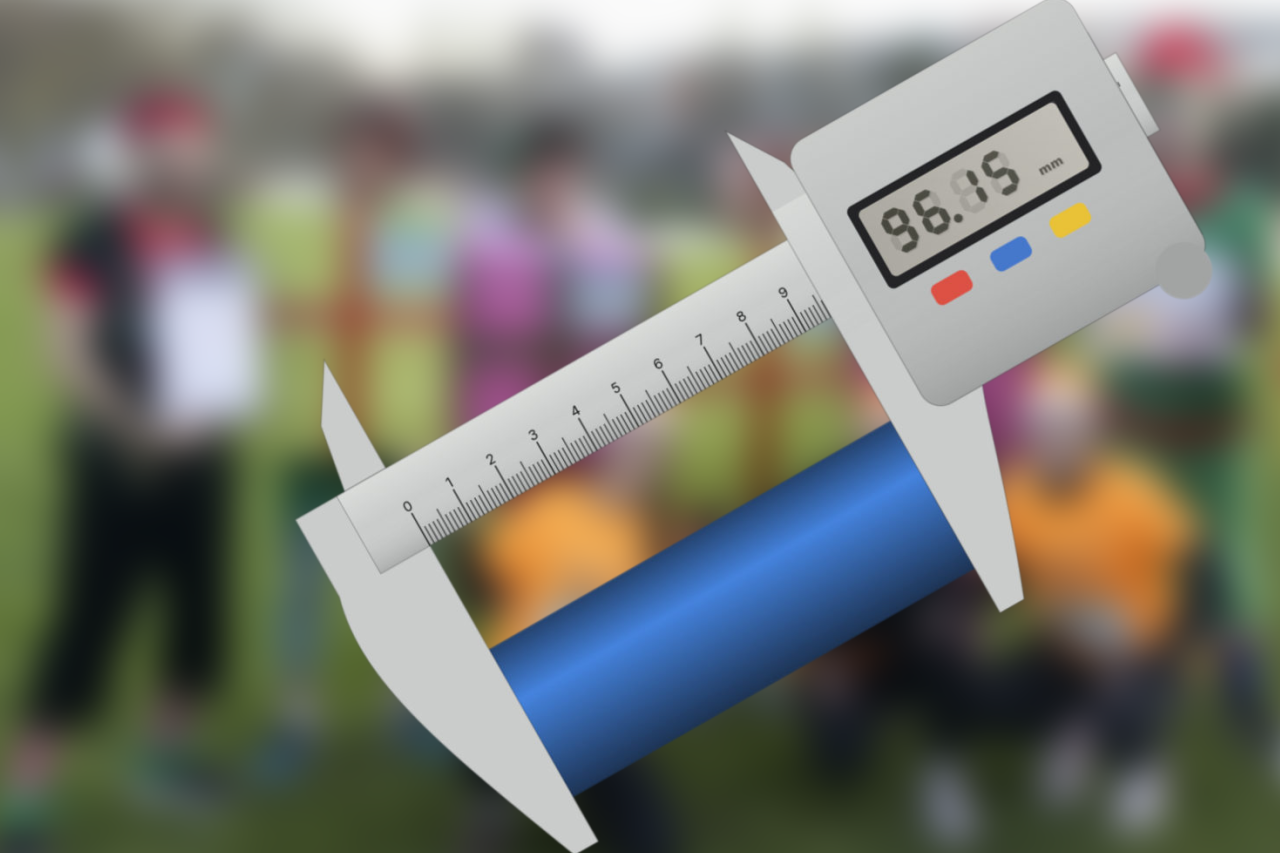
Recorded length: 96.15 mm
